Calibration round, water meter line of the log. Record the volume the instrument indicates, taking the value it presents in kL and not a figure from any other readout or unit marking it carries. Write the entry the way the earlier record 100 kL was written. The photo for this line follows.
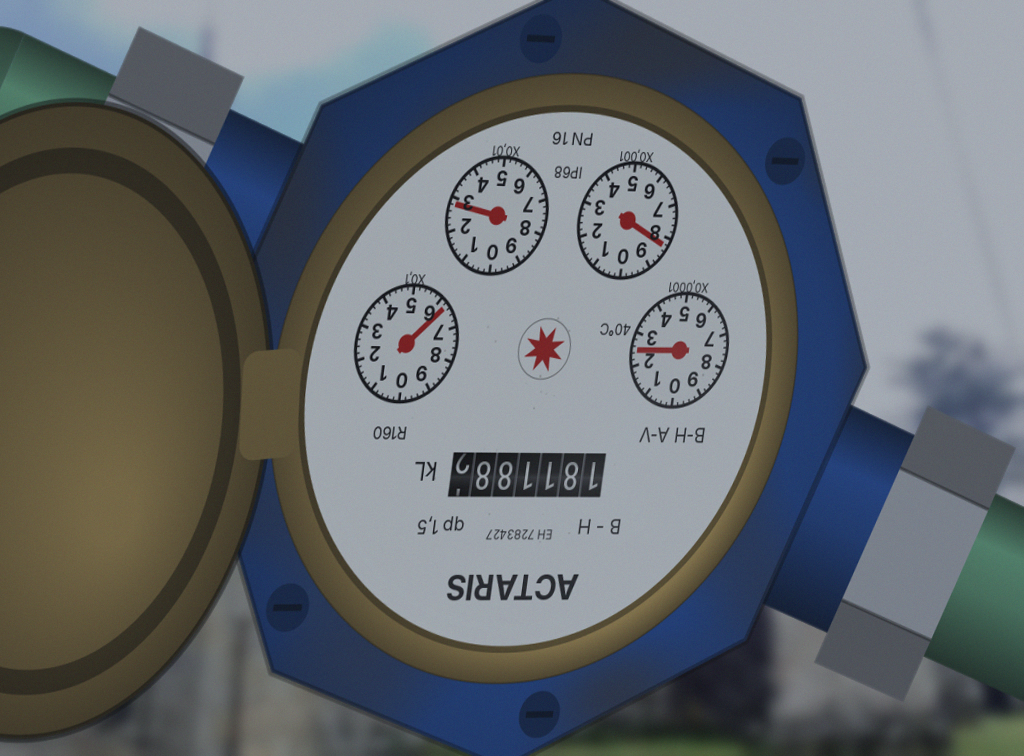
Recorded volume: 1811881.6282 kL
